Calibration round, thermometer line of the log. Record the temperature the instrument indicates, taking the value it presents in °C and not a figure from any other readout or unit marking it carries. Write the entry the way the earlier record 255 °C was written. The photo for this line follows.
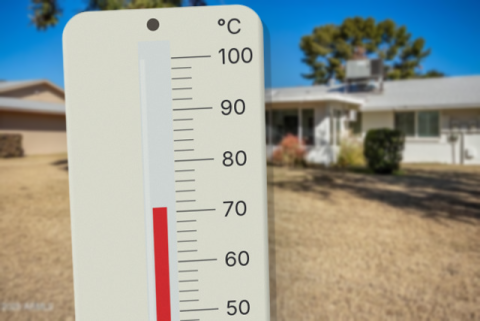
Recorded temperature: 71 °C
